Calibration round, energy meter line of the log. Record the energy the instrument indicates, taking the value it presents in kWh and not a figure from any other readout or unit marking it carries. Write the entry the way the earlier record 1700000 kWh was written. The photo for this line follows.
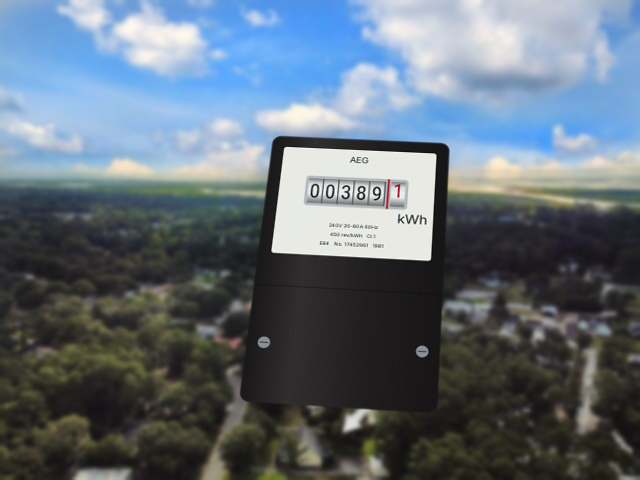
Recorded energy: 389.1 kWh
